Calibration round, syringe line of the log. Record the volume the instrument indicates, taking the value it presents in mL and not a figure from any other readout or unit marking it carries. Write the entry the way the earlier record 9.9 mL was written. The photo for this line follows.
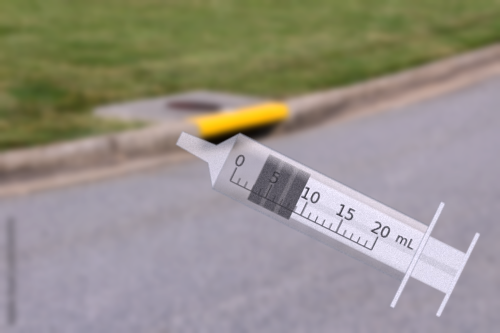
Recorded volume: 3 mL
